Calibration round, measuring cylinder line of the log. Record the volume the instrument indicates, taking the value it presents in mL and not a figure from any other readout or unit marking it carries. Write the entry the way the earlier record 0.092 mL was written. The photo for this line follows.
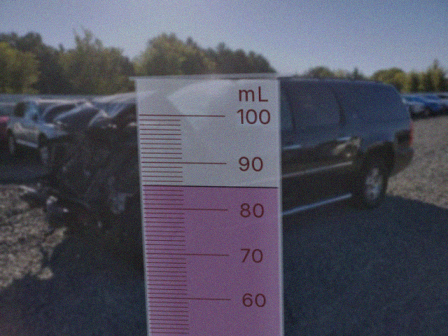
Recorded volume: 85 mL
